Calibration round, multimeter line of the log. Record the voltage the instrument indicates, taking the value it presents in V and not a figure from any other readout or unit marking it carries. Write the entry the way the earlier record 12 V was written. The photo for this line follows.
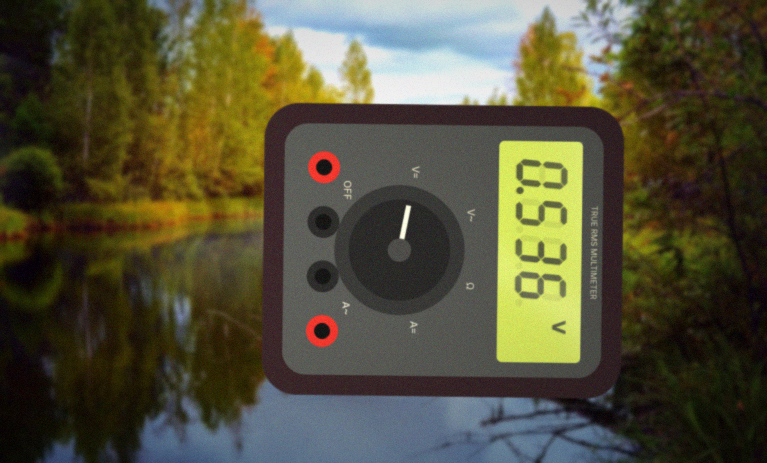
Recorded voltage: 0.536 V
